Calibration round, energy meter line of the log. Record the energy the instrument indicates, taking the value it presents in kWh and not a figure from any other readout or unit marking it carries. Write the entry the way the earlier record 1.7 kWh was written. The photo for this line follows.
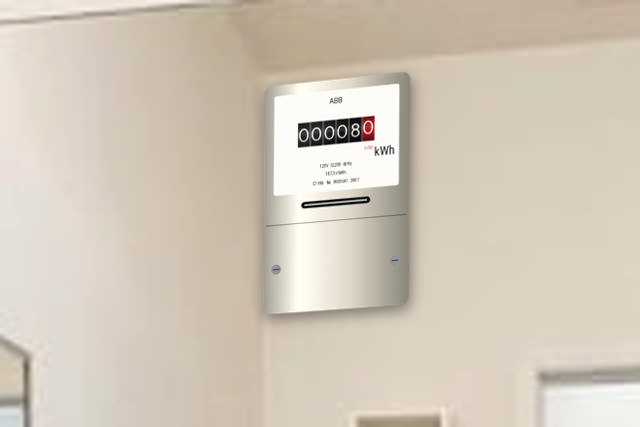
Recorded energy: 8.0 kWh
